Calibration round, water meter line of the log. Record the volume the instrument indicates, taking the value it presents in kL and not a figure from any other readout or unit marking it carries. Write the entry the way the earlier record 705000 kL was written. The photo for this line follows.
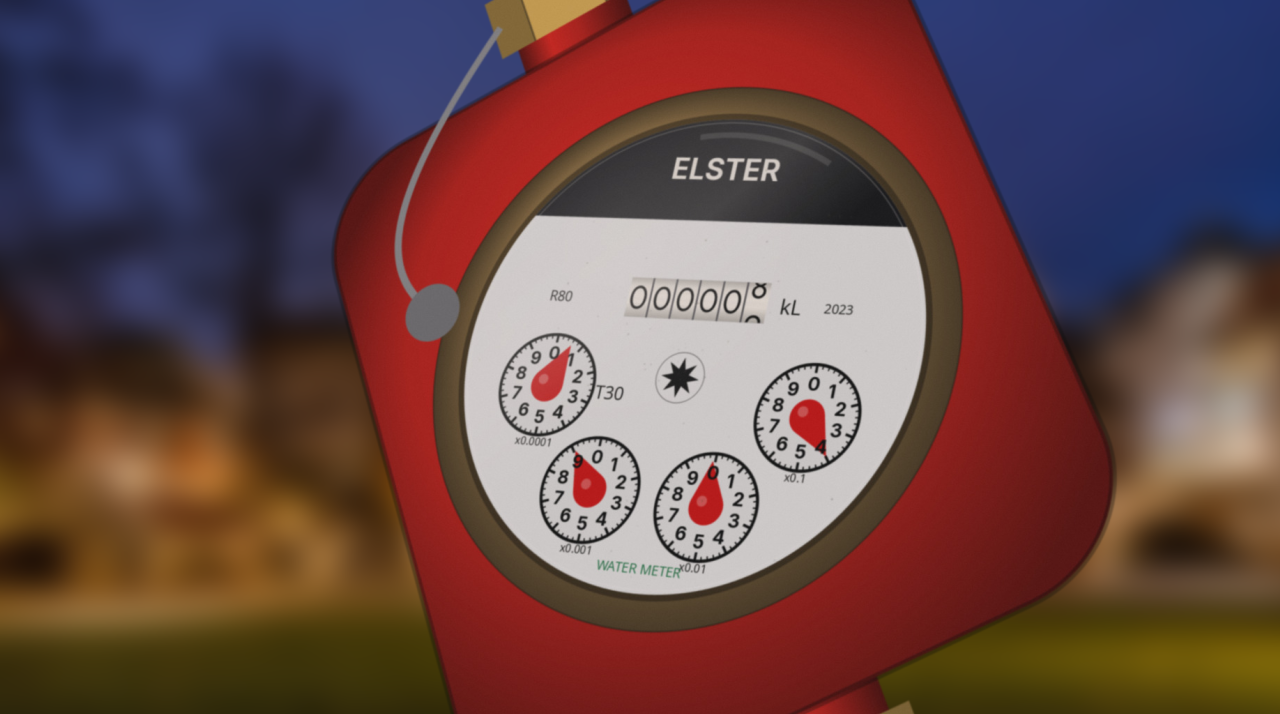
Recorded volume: 8.3990 kL
